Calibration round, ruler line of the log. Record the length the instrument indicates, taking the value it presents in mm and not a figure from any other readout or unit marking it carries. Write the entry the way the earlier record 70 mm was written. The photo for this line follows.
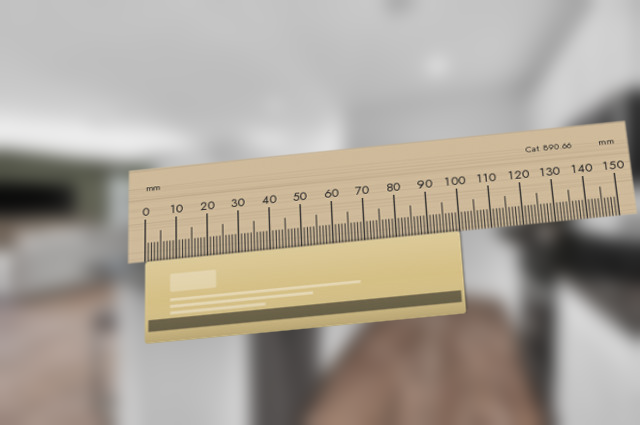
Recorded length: 100 mm
